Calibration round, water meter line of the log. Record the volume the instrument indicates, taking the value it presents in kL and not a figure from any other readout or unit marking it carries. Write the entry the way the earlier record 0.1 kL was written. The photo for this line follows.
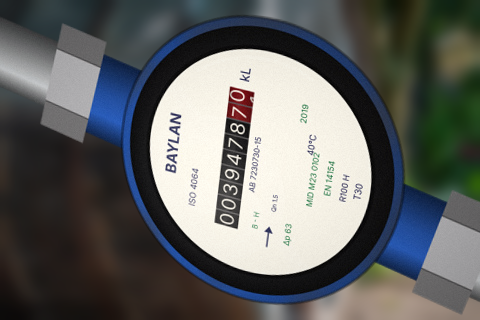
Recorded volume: 39478.70 kL
